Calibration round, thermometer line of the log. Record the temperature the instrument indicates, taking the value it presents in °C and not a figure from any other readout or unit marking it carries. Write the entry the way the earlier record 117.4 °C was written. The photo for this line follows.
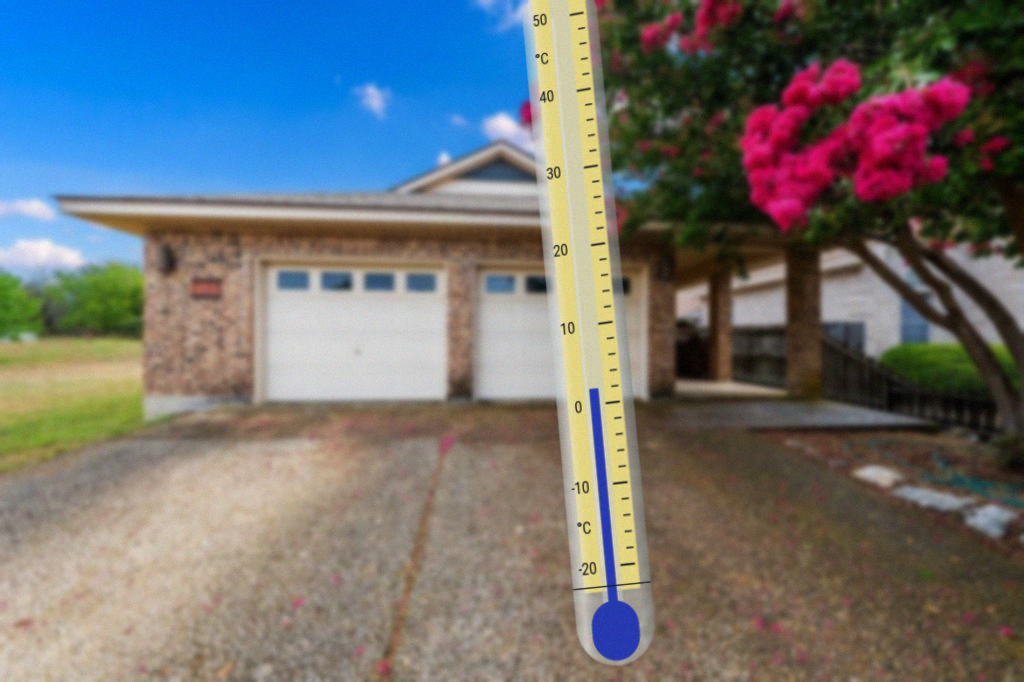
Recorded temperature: 2 °C
